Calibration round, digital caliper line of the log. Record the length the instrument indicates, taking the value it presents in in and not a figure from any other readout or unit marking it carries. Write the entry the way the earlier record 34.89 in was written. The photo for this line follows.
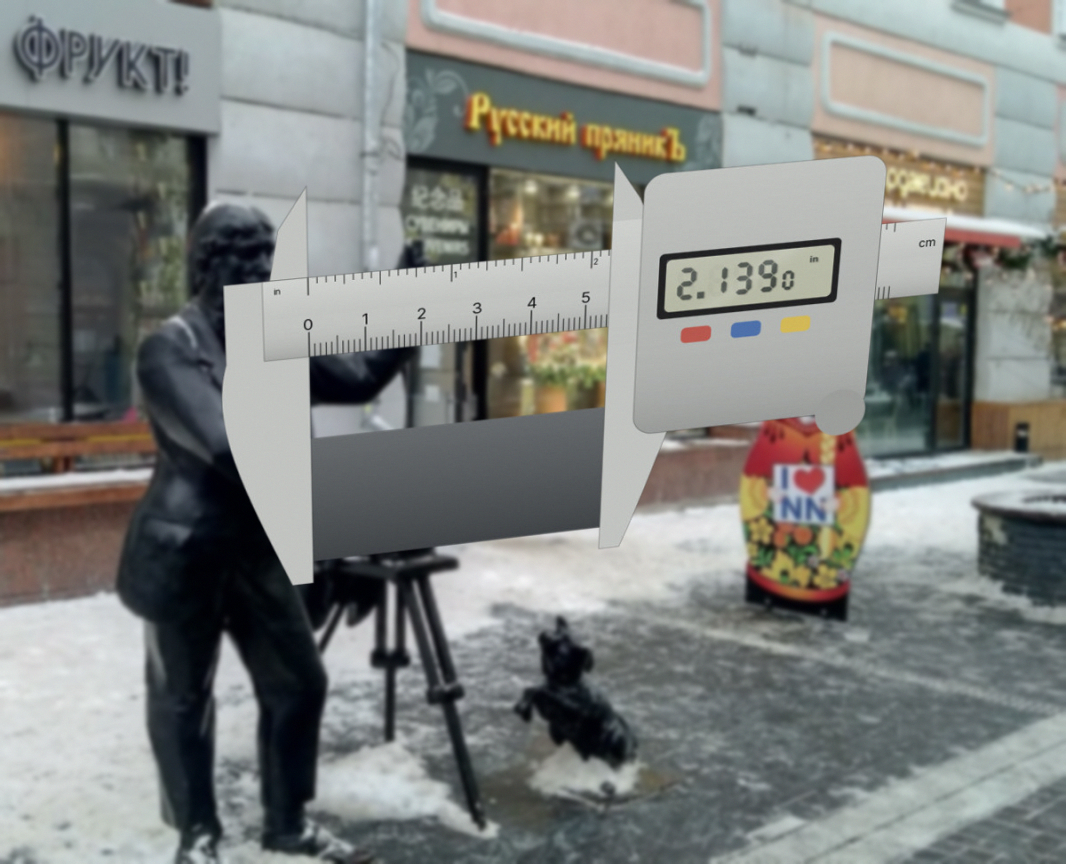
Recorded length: 2.1390 in
